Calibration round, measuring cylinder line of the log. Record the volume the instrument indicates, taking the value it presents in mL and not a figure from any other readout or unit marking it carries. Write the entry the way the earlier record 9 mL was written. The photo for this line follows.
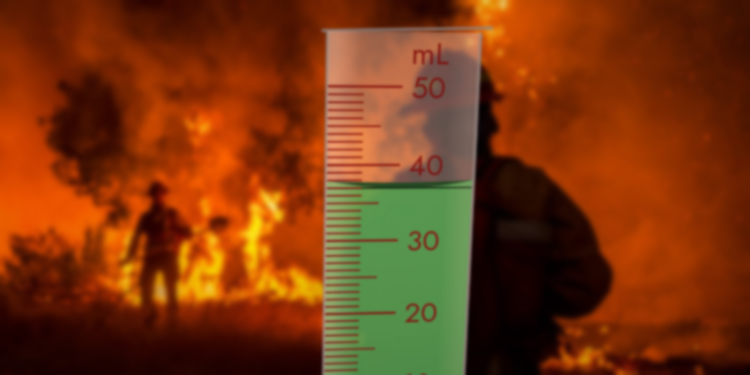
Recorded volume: 37 mL
